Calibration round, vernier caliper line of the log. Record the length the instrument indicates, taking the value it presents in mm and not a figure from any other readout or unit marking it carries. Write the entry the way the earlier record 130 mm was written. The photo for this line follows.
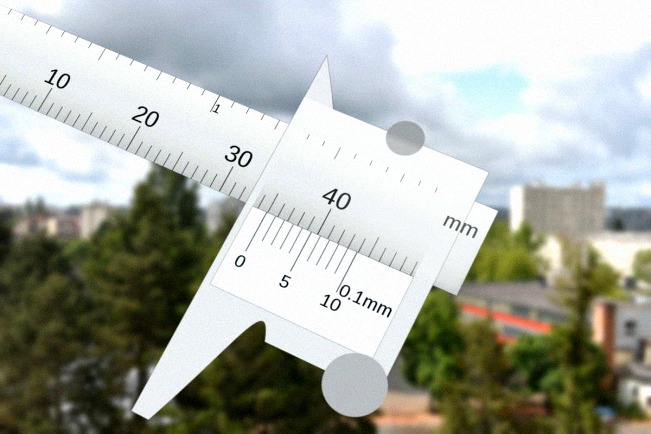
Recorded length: 34.9 mm
